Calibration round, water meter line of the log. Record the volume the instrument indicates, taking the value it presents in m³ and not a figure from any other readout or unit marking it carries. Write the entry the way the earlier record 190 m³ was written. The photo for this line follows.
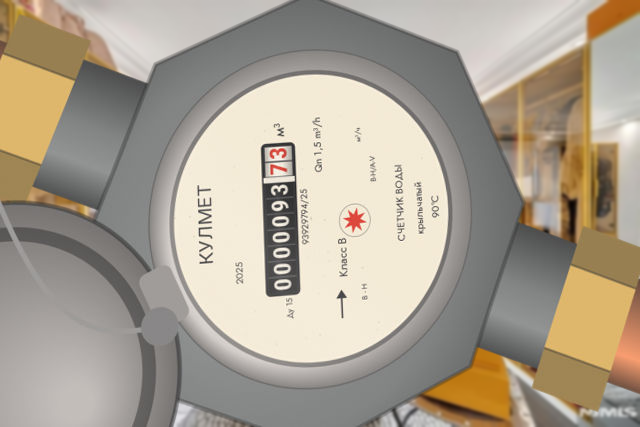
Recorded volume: 93.73 m³
